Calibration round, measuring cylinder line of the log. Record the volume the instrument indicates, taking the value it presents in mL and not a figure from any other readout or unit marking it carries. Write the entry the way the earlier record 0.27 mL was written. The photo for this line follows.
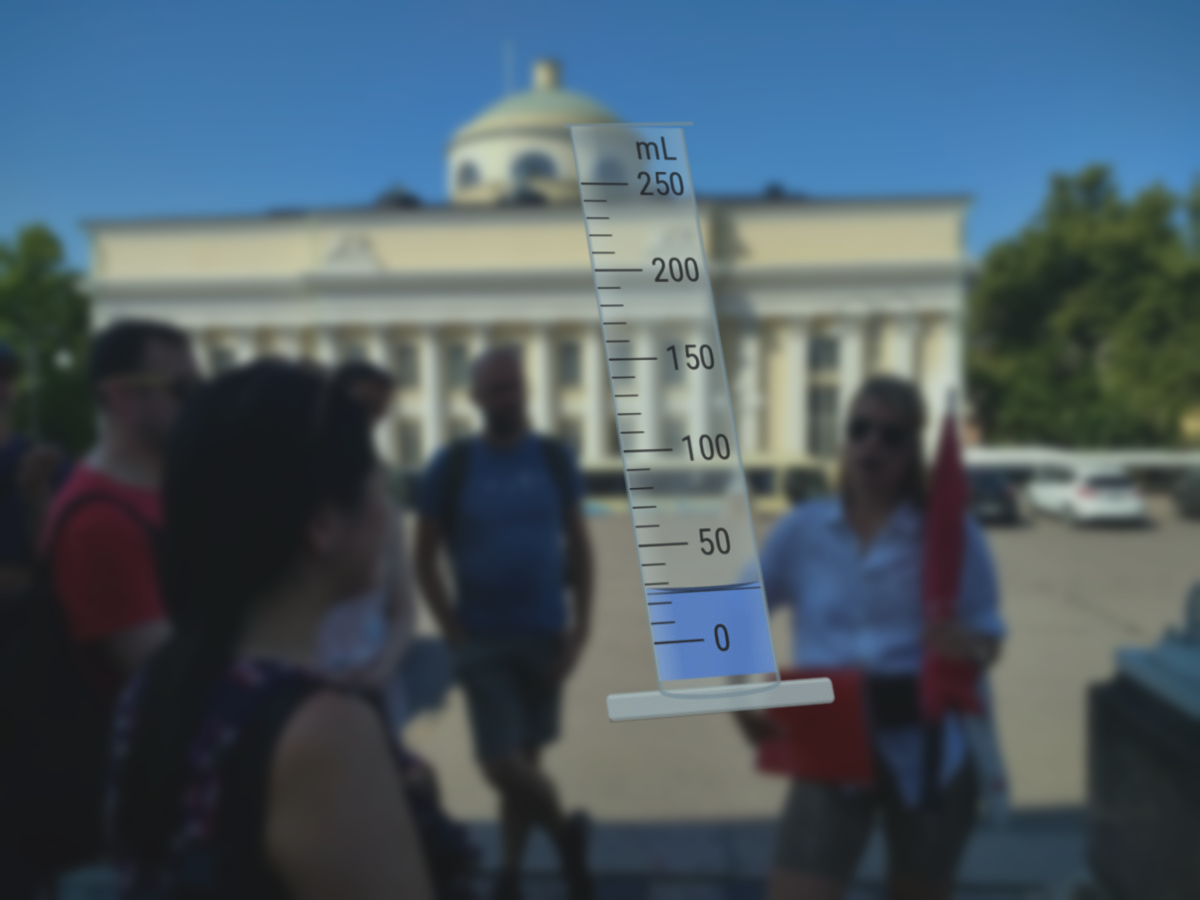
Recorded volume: 25 mL
